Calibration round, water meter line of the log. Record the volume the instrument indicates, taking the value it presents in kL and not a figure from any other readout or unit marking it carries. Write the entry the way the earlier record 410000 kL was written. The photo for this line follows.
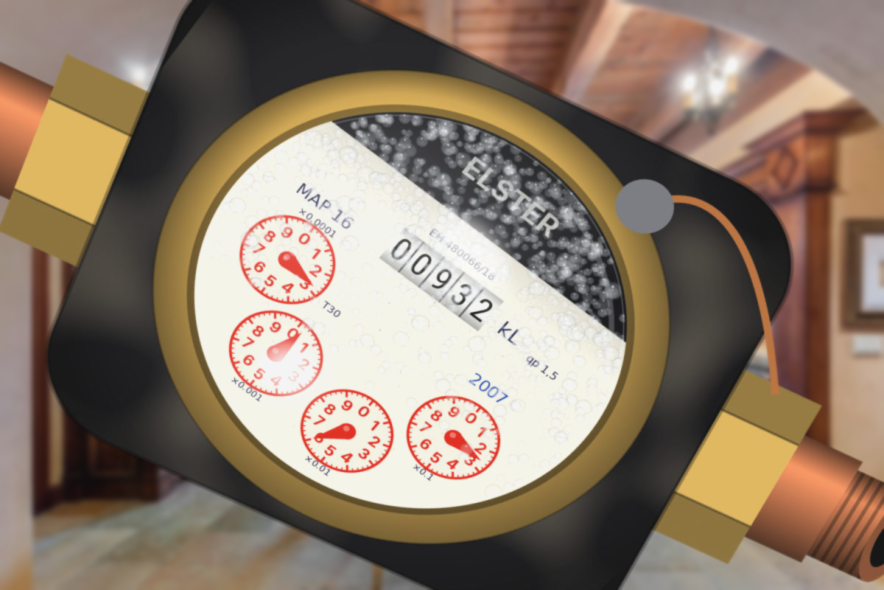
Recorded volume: 932.2602 kL
